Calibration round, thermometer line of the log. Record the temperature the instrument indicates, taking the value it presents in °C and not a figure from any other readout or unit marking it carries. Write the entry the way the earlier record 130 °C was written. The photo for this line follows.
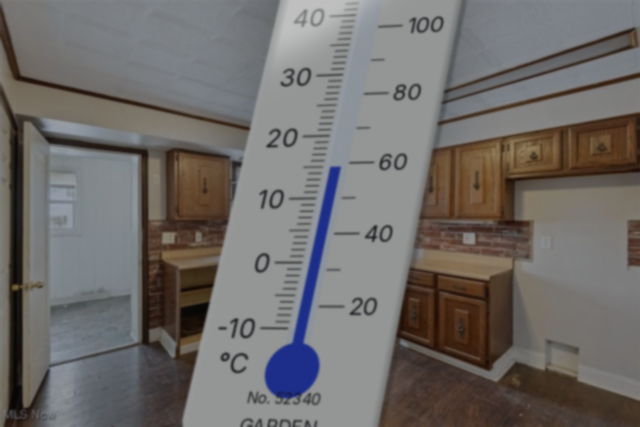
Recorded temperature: 15 °C
